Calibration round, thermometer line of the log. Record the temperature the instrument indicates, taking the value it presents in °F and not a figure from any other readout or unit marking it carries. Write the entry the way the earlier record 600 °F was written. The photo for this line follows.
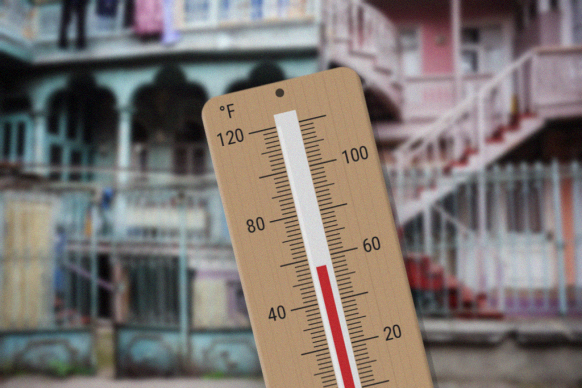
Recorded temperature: 56 °F
